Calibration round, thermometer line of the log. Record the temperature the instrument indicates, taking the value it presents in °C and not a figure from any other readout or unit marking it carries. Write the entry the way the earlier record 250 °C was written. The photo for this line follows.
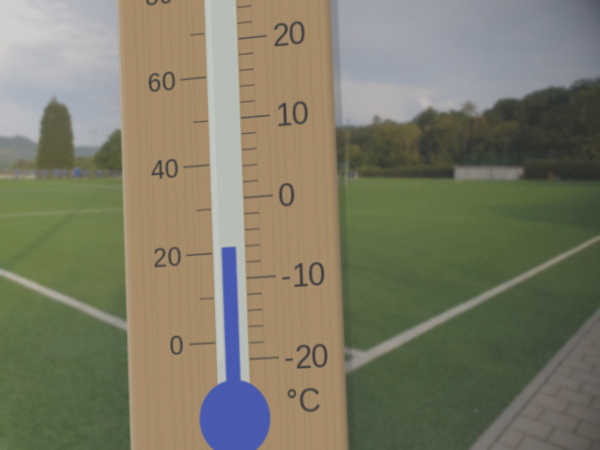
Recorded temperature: -6 °C
